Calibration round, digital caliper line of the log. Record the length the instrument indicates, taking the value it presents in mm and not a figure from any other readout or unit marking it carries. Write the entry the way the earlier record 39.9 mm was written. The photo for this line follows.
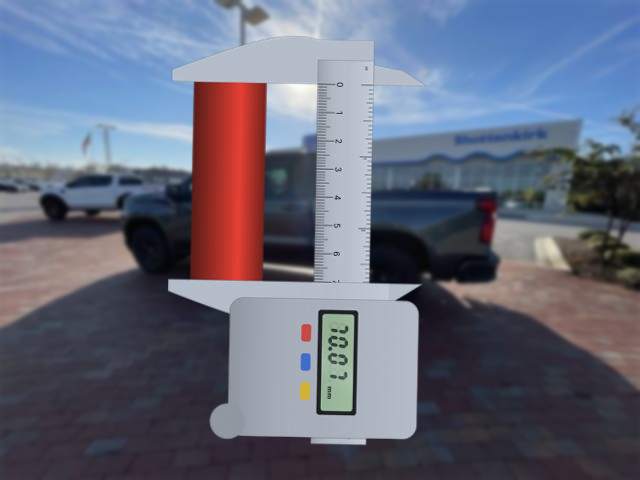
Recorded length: 70.07 mm
